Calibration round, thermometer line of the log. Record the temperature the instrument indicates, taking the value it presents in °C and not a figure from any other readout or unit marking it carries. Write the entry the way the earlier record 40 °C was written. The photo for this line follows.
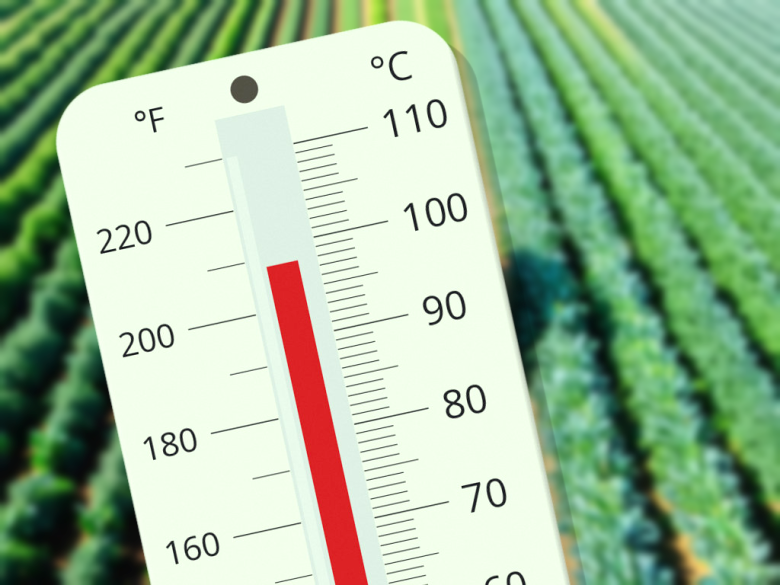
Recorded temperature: 98 °C
